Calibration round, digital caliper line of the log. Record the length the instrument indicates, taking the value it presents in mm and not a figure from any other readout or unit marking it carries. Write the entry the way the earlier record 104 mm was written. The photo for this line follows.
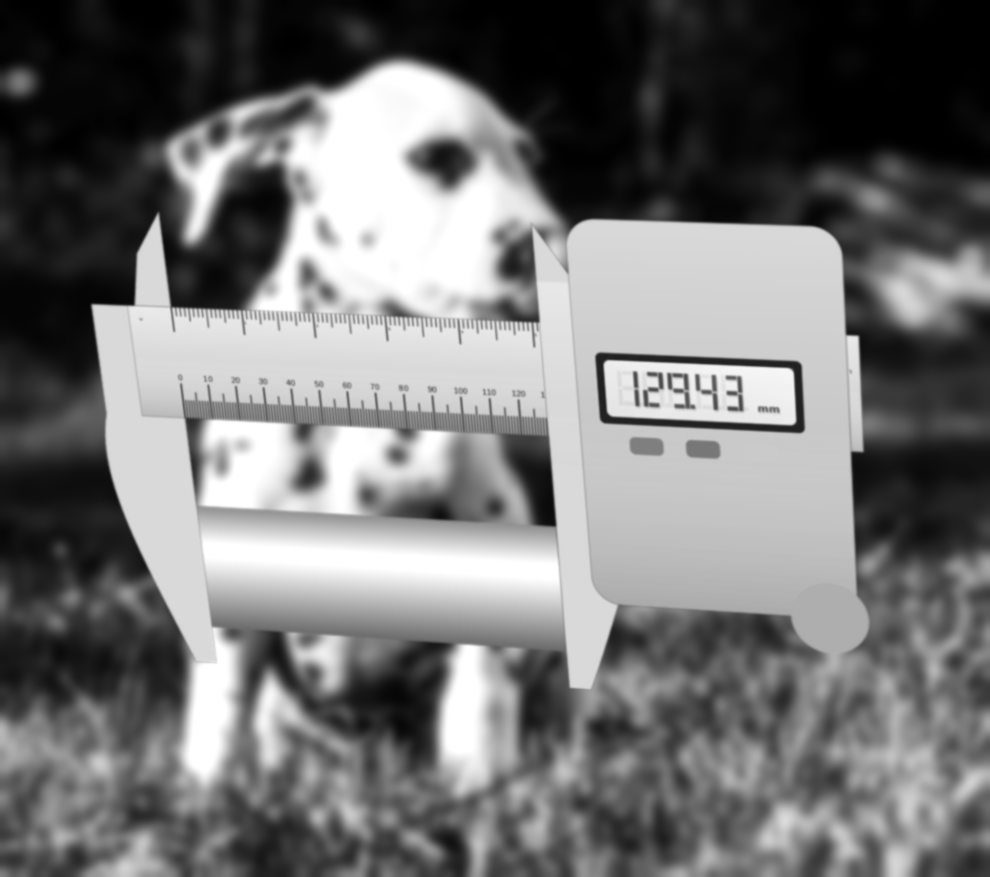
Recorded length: 129.43 mm
